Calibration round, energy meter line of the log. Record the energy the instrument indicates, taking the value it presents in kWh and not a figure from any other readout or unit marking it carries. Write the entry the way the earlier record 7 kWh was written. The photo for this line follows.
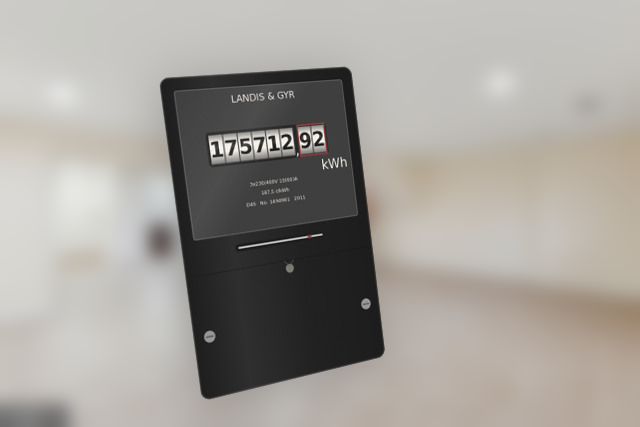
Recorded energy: 175712.92 kWh
